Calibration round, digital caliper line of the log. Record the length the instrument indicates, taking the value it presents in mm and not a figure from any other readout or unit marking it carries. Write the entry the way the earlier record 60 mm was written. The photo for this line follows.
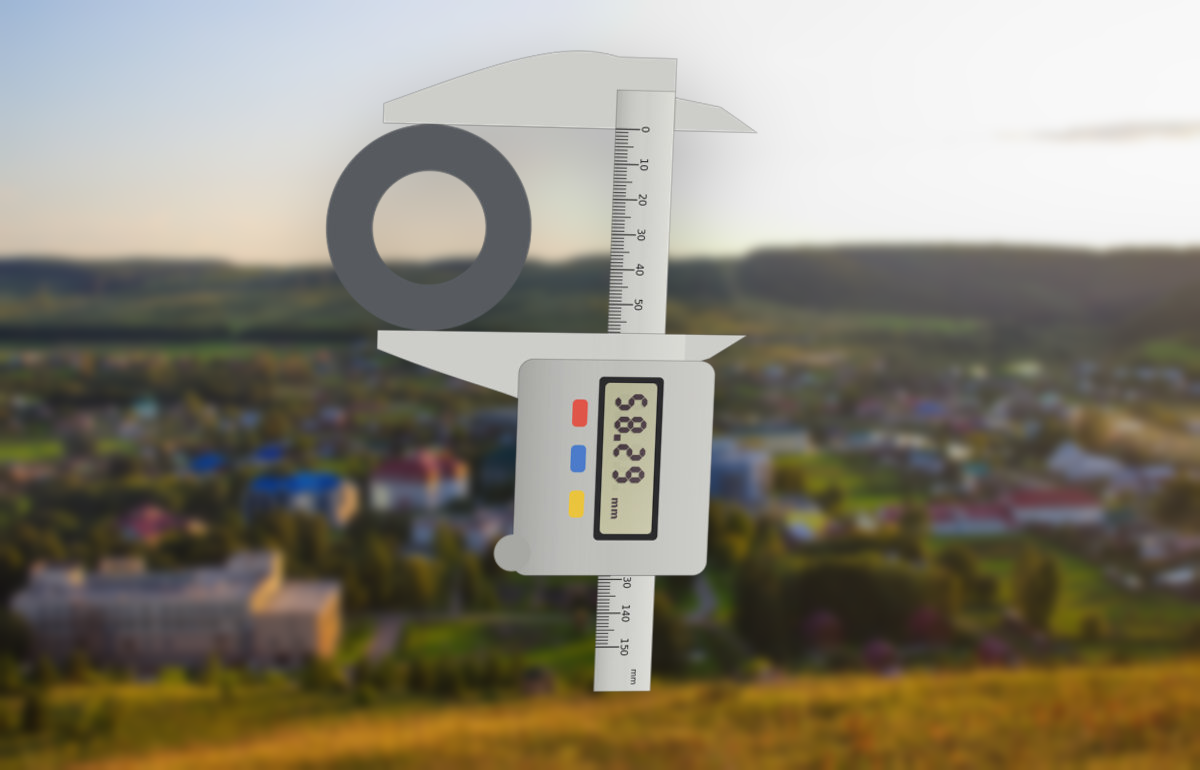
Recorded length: 58.29 mm
